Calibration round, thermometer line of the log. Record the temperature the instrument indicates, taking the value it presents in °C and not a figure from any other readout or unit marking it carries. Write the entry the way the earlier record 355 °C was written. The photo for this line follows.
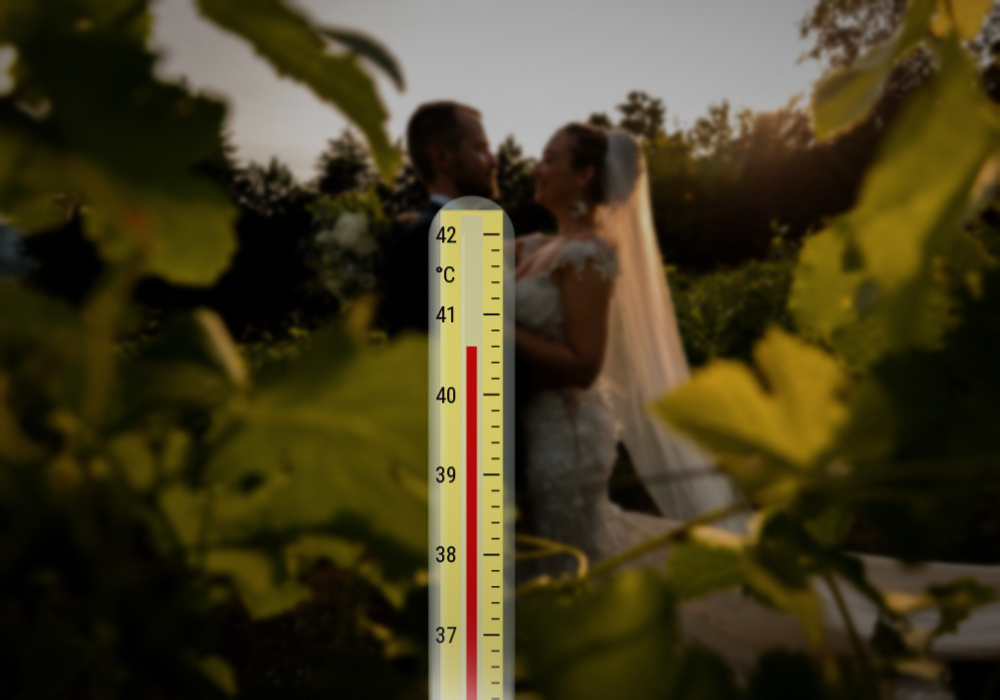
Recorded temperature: 40.6 °C
